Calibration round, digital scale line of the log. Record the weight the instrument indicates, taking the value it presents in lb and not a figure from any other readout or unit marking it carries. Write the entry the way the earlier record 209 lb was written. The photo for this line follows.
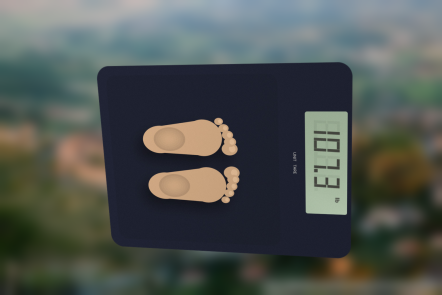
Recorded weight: 107.3 lb
